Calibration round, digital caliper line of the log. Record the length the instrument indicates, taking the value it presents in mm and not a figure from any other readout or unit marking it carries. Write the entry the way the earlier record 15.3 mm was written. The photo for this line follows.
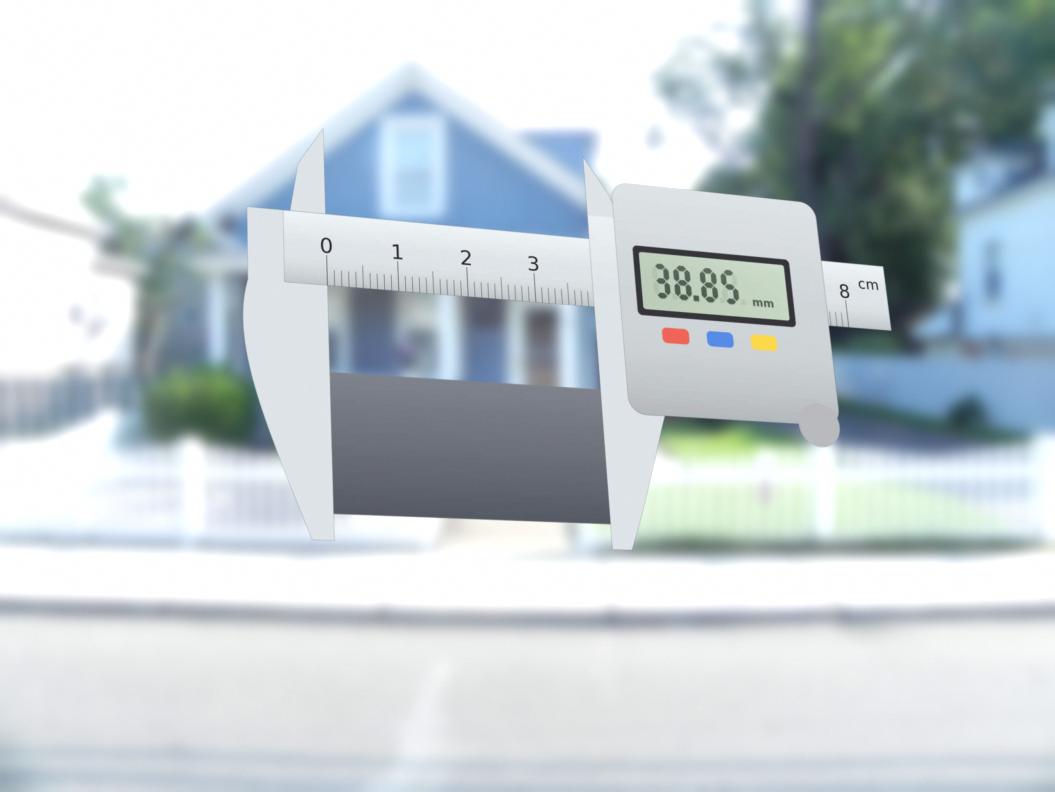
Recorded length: 38.85 mm
